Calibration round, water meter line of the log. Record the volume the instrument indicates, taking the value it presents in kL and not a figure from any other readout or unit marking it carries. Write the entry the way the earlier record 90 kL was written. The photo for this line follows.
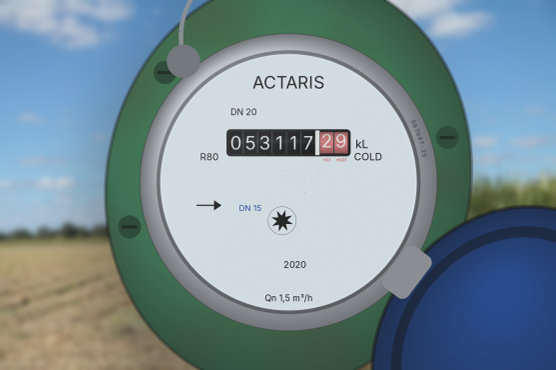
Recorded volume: 53117.29 kL
